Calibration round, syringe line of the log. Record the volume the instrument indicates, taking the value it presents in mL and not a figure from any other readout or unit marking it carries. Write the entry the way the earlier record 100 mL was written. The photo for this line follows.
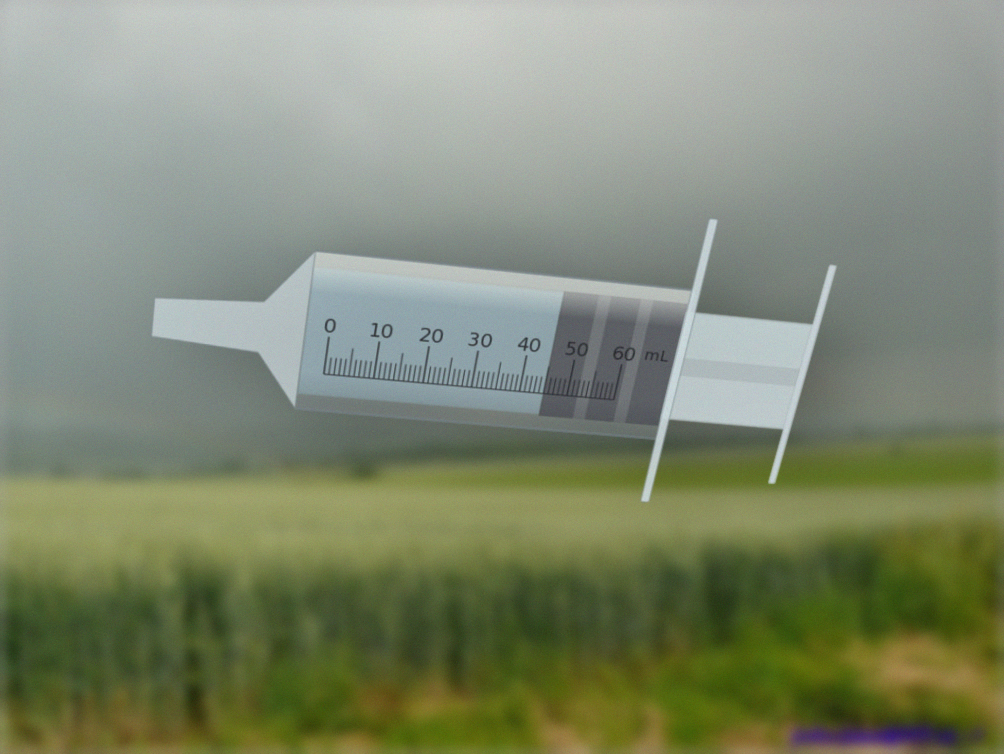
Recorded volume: 45 mL
